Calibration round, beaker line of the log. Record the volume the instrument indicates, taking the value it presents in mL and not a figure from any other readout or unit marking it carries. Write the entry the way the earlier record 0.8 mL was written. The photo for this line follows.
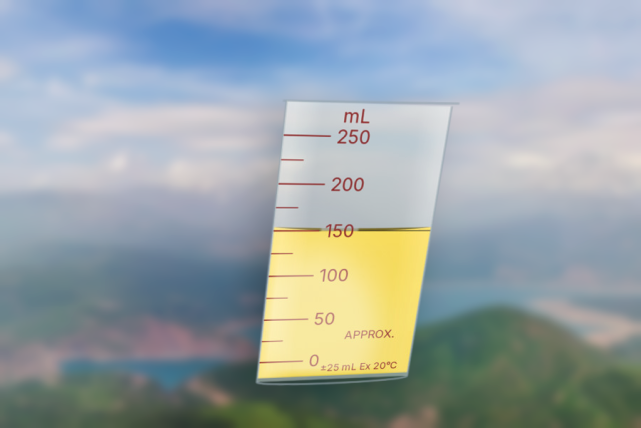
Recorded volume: 150 mL
